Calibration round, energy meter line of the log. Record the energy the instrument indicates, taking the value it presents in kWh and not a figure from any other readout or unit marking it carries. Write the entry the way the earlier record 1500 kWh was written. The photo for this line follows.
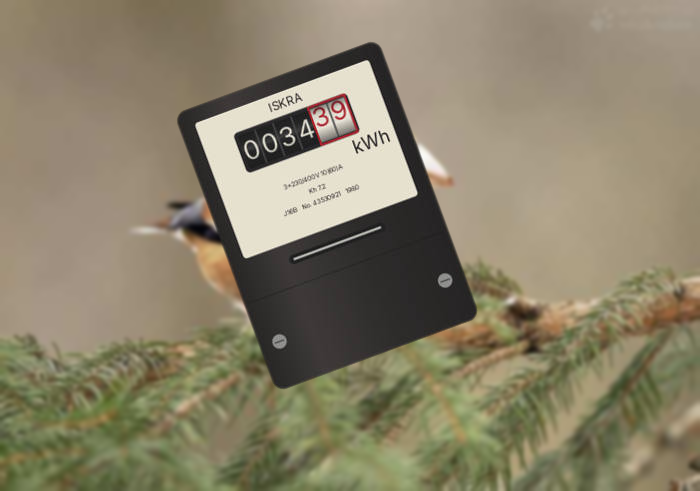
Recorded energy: 34.39 kWh
